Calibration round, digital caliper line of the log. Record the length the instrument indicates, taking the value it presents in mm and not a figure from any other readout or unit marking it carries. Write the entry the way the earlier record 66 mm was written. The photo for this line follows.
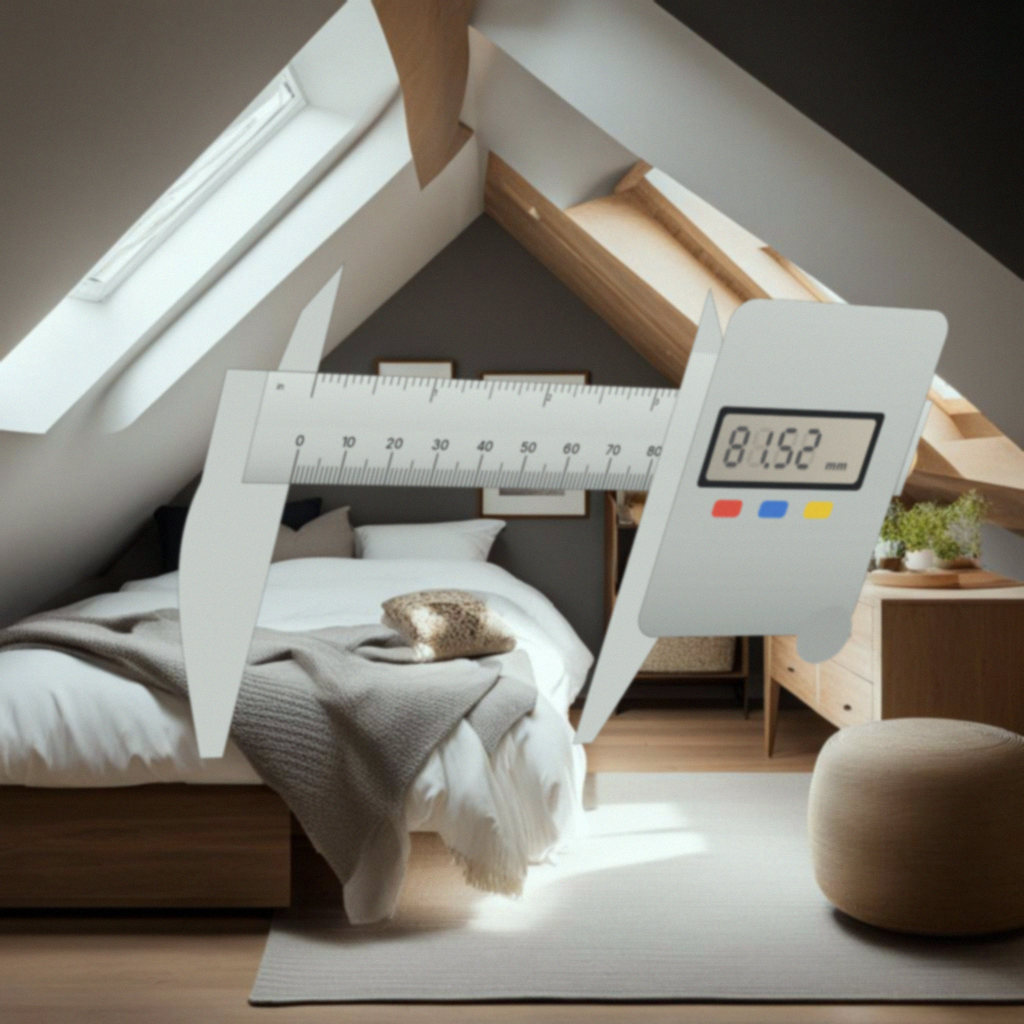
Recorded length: 81.52 mm
